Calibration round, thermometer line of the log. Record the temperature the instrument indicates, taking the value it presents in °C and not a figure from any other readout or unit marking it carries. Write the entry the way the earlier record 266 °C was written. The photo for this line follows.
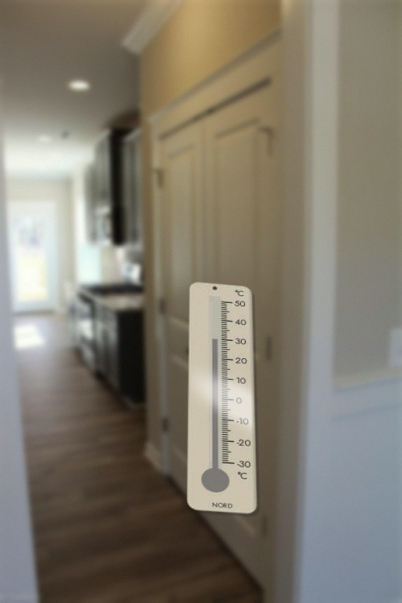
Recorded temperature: 30 °C
